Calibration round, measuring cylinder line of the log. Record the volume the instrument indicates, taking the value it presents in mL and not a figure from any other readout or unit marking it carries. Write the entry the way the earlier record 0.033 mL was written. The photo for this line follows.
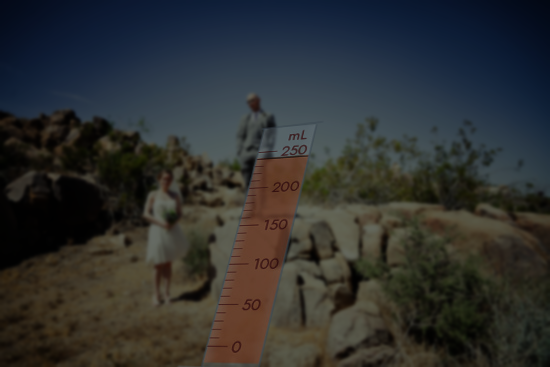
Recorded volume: 240 mL
